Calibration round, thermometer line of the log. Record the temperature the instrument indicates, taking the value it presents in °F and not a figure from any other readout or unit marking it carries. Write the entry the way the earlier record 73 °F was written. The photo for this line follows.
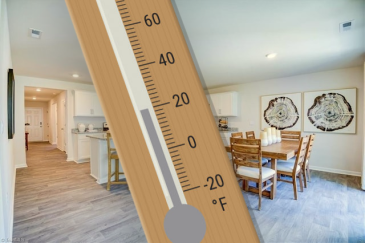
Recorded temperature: 20 °F
